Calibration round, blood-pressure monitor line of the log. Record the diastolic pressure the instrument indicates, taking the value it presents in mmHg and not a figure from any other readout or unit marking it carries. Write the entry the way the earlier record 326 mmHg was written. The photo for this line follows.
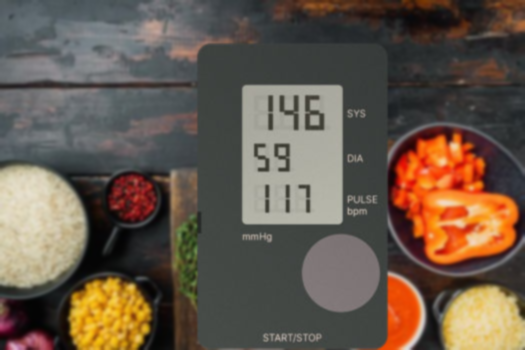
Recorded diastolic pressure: 59 mmHg
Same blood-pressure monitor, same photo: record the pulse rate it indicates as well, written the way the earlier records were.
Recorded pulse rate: 117 bpm
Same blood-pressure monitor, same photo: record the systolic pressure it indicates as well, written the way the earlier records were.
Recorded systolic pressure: 146 mmHg
